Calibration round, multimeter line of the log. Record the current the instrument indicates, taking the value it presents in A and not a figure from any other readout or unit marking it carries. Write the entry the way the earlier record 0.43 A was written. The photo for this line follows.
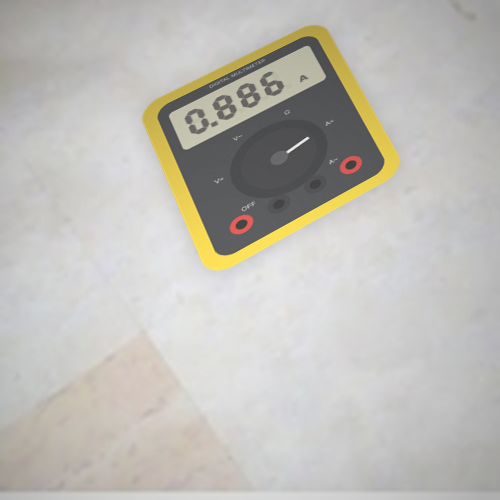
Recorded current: 0.886 A
